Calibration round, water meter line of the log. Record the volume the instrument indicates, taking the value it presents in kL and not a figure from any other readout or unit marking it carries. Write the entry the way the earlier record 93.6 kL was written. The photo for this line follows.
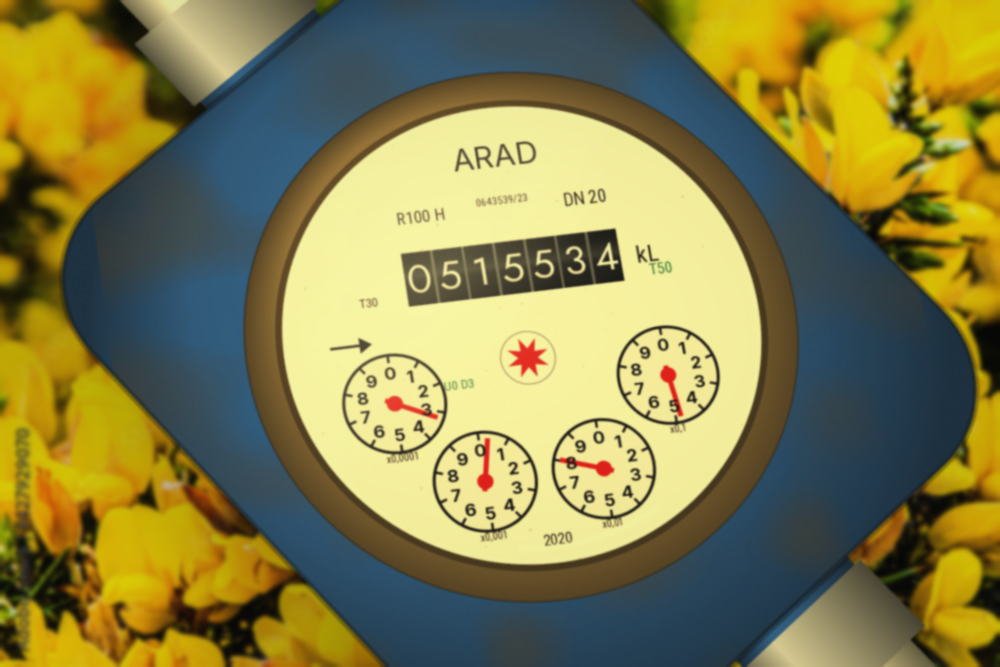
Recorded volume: 515534.4803 kL
